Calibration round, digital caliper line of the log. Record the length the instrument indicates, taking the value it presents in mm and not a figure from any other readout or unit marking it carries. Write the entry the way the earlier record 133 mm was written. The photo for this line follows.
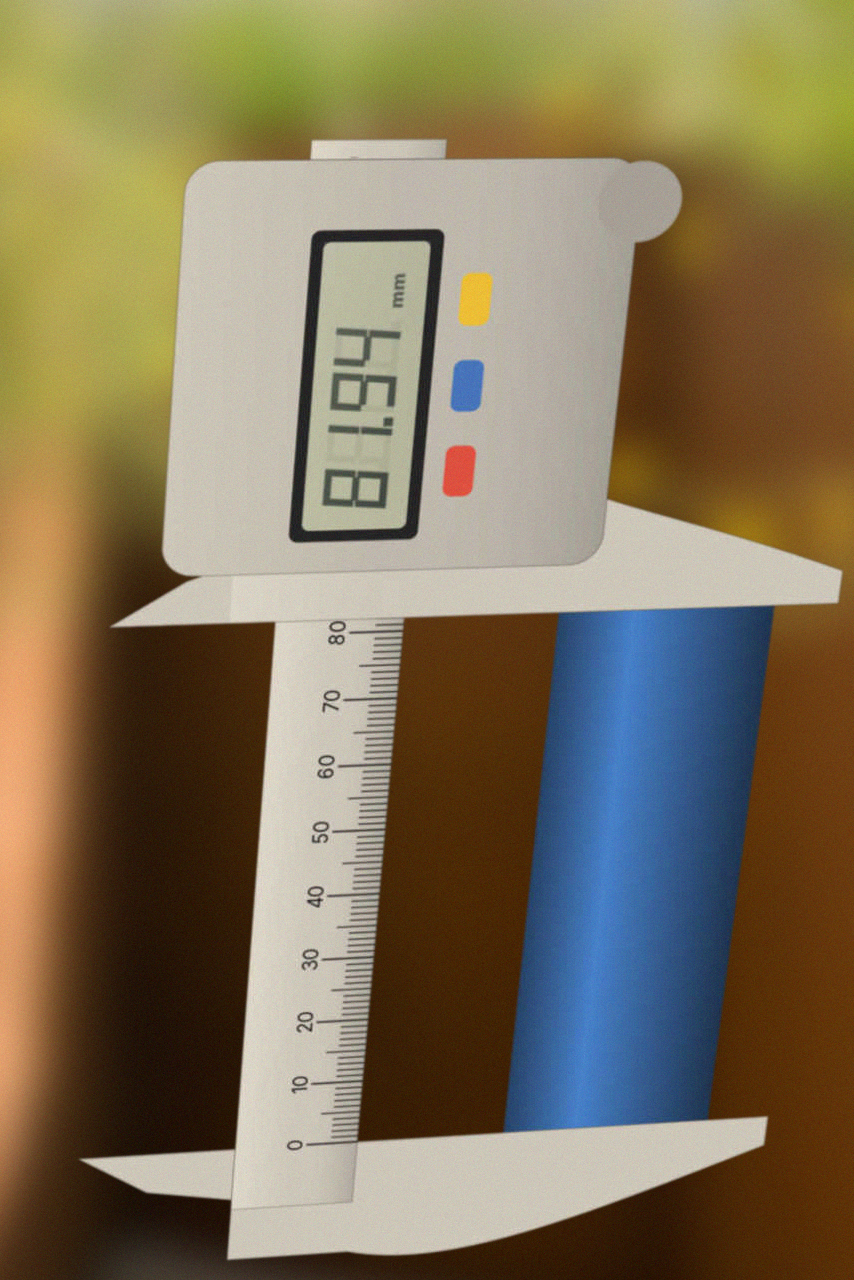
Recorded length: 81.94 mm
